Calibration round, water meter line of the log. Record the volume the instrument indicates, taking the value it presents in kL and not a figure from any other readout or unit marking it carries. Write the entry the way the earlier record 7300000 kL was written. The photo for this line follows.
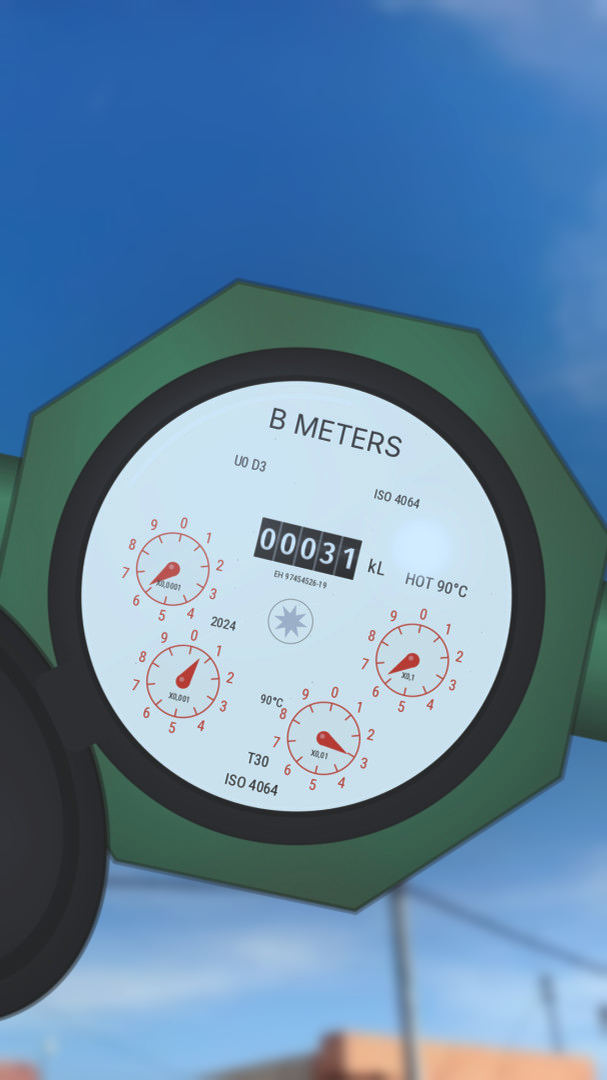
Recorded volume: 31.6306 kL
